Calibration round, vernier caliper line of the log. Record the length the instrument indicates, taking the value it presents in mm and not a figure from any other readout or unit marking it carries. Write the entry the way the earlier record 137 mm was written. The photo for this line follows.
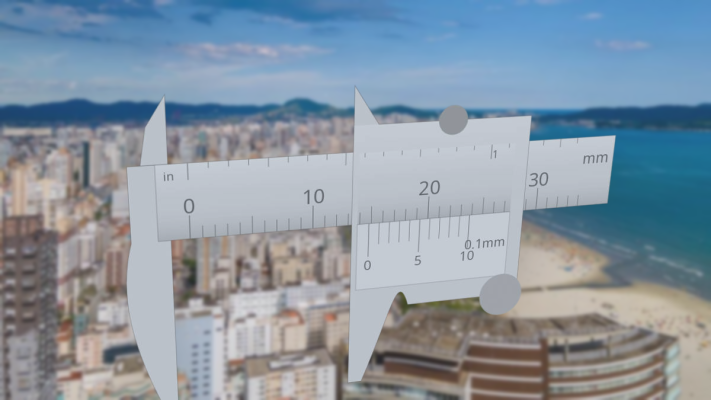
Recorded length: 14.8 mm
